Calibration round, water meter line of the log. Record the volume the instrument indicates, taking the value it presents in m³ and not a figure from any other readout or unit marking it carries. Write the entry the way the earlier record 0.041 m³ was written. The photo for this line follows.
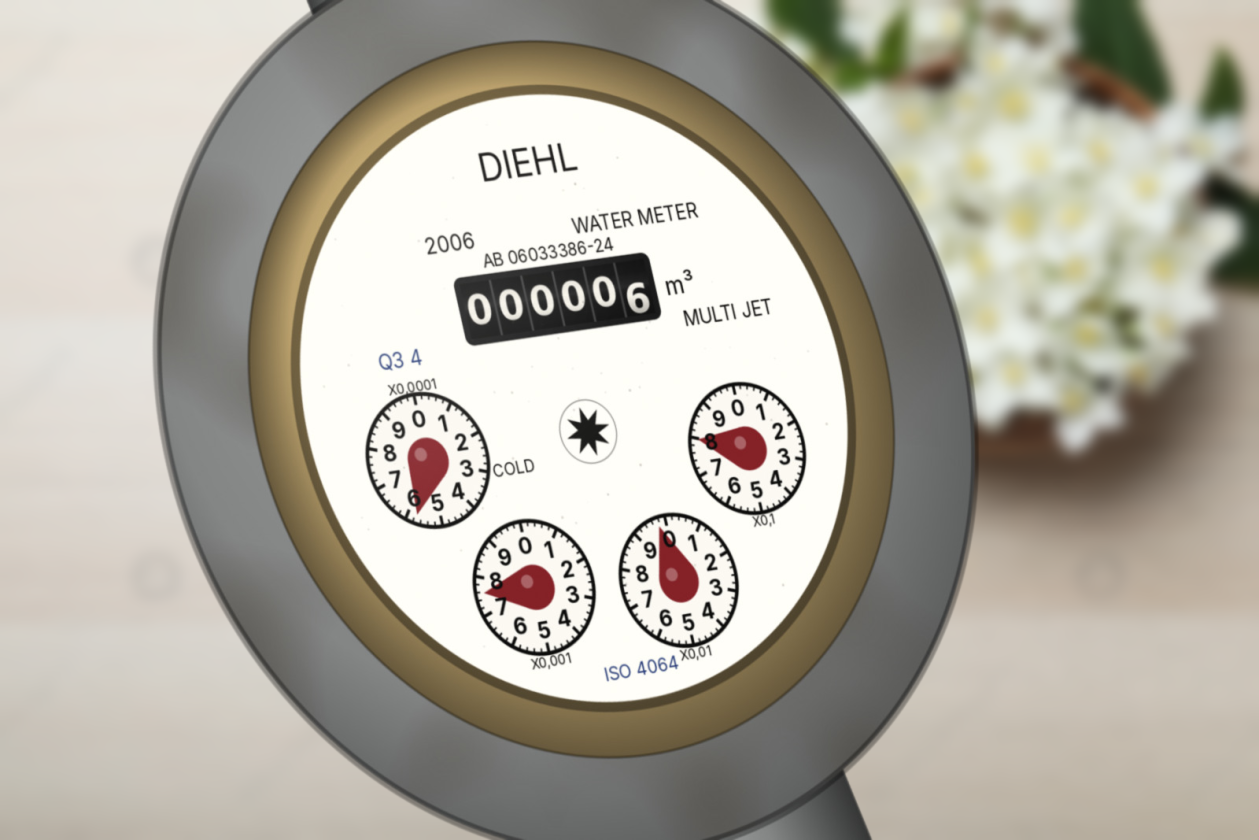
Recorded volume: 5.7975 m³
